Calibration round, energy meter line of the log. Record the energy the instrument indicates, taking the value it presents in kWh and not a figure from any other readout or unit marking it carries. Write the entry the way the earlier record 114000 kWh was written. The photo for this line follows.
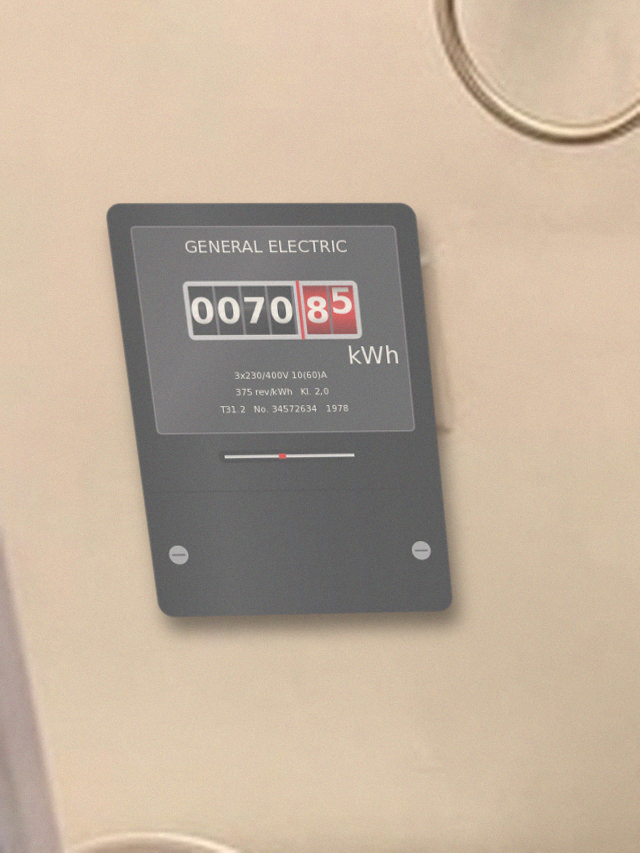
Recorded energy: 70.85 kWh
